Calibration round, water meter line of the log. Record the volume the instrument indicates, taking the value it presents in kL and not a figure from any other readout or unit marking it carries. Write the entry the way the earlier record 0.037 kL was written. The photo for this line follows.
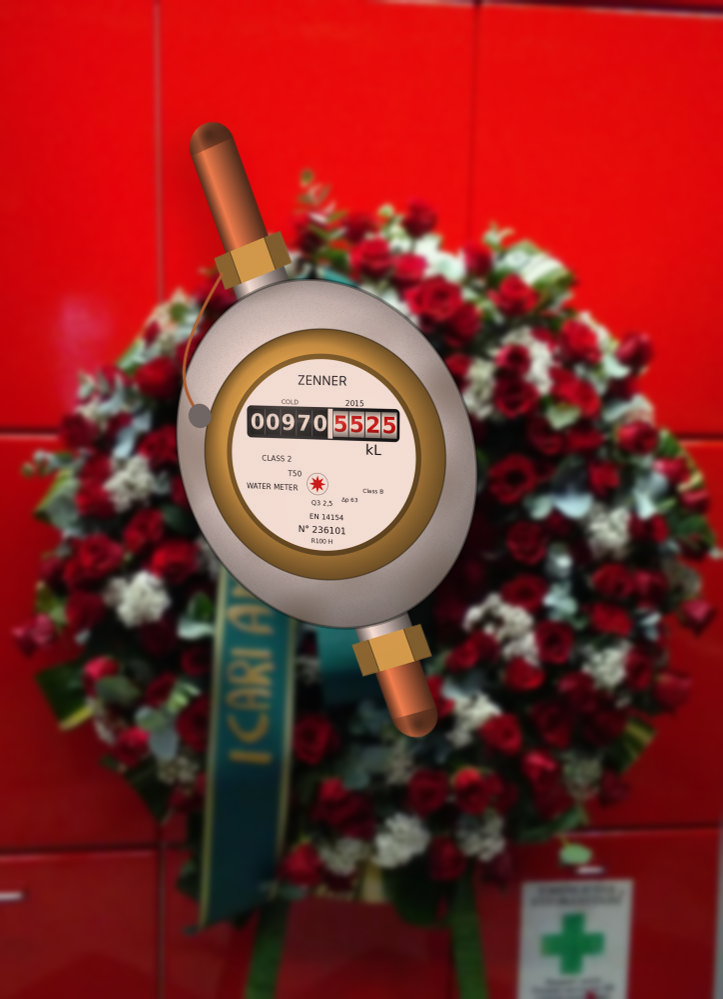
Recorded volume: 970.5525 kL
